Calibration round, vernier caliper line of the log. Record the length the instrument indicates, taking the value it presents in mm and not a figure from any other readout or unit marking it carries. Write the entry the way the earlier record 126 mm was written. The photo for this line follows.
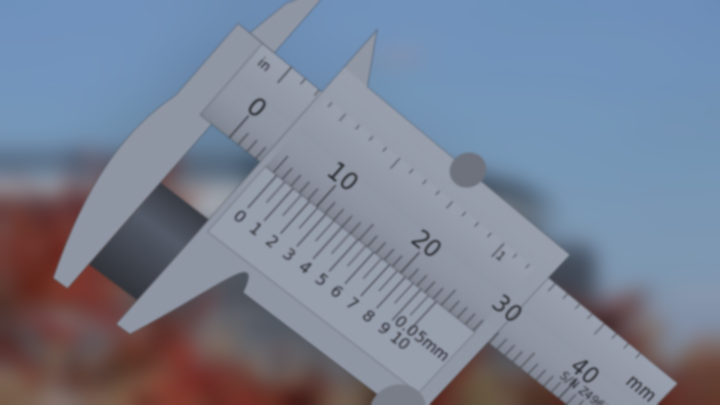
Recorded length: 5.4 mm
